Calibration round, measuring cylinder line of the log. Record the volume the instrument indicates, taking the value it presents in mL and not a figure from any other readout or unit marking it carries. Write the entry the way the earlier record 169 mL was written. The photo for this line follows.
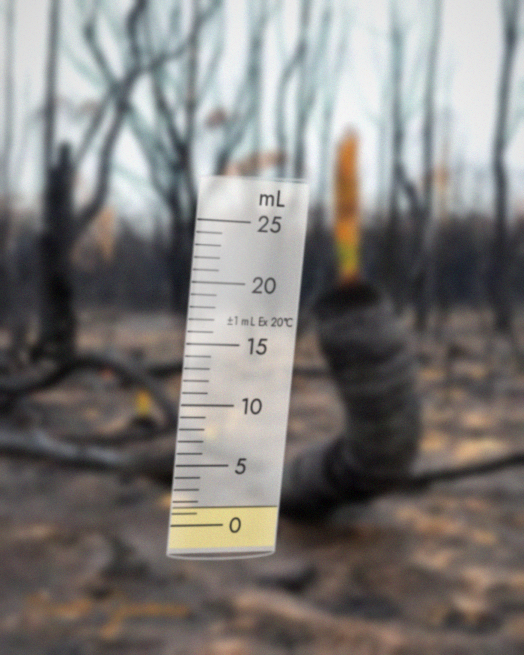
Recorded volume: 1.5 mL
